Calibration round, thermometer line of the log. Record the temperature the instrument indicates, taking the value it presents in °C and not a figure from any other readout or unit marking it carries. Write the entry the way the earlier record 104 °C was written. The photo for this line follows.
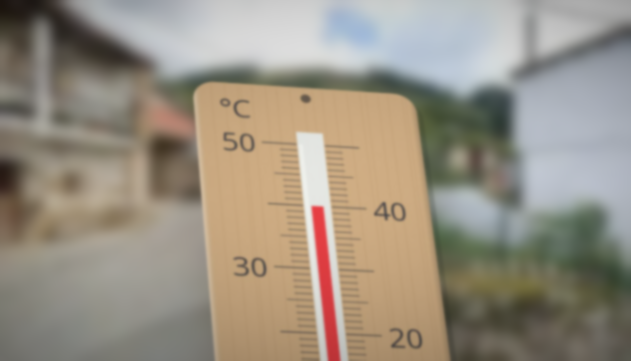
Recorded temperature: 40 °C
